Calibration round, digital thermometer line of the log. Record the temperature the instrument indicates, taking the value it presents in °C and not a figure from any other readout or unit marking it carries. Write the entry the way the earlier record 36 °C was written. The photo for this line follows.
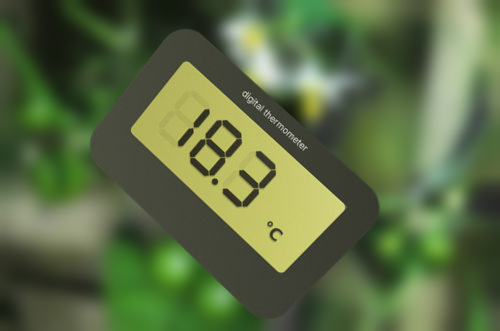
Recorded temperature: 18.3 °C
